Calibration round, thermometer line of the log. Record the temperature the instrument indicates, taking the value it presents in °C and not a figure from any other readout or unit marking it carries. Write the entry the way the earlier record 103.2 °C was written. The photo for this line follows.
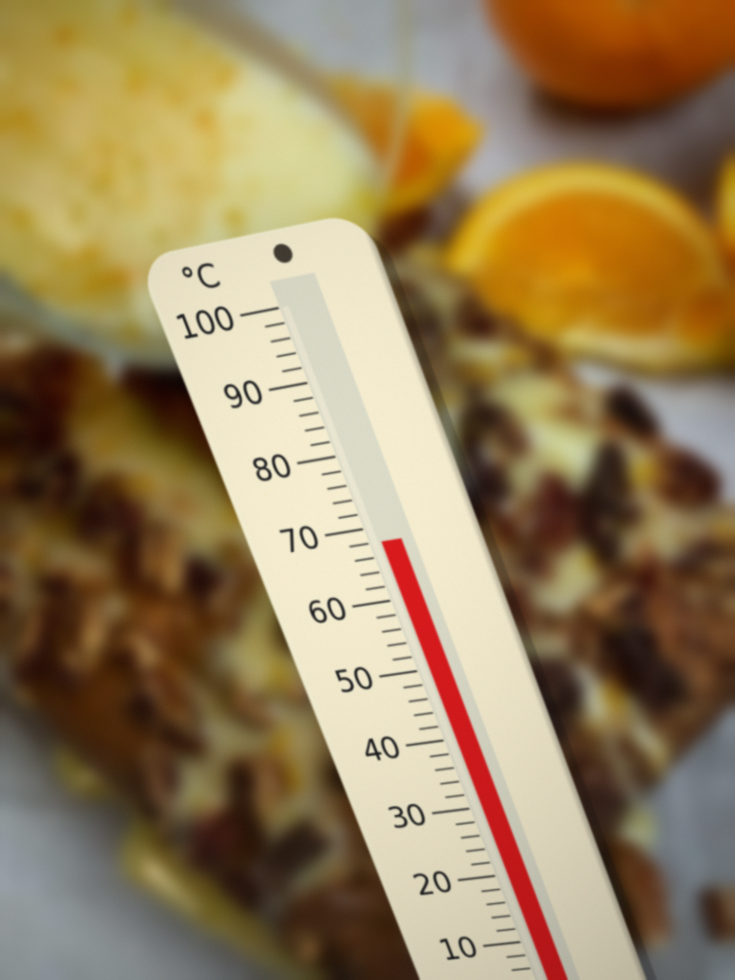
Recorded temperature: 68 °C
